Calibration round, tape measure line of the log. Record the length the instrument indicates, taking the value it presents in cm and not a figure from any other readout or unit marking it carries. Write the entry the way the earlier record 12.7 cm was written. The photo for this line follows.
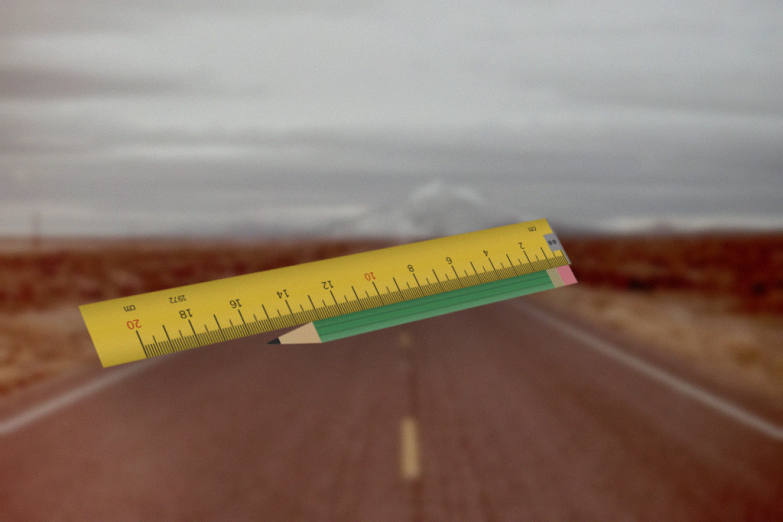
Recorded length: 15.5 cm
